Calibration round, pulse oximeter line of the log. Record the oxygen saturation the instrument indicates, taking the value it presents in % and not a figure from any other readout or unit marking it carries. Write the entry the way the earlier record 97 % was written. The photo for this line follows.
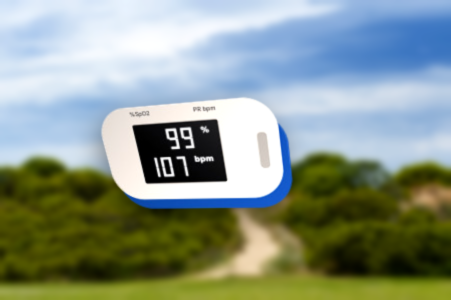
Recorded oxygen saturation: 99 %
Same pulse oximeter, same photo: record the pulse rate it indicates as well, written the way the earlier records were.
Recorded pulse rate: 107 bpm
